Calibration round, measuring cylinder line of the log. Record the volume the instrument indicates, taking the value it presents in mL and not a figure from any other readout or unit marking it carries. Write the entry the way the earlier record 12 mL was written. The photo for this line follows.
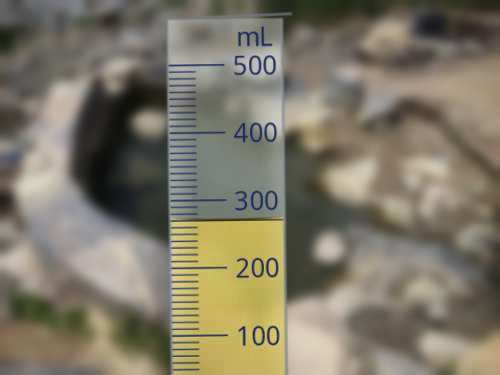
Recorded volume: 270 mL
